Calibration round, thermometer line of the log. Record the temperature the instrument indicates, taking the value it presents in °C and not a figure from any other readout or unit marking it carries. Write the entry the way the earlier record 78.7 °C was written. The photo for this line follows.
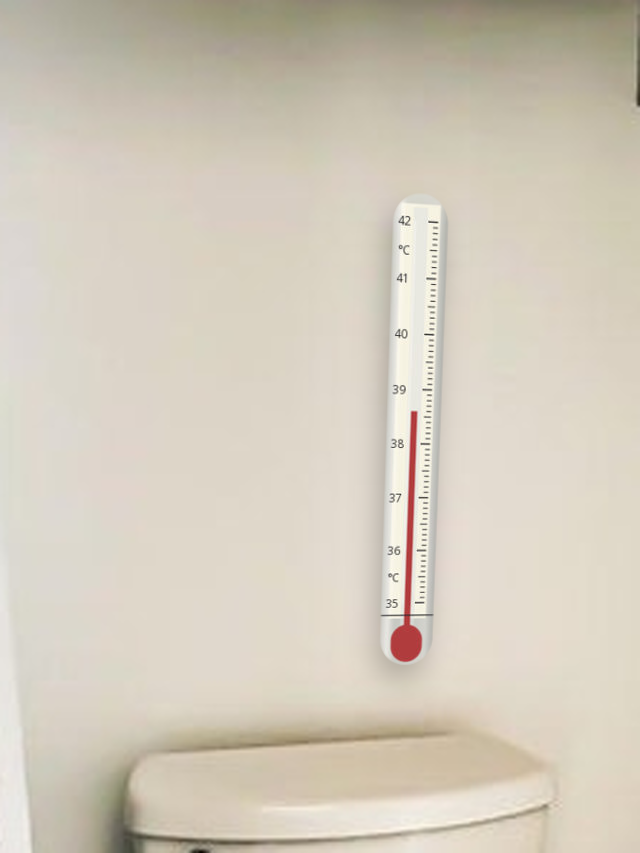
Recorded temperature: 38.6 °C
